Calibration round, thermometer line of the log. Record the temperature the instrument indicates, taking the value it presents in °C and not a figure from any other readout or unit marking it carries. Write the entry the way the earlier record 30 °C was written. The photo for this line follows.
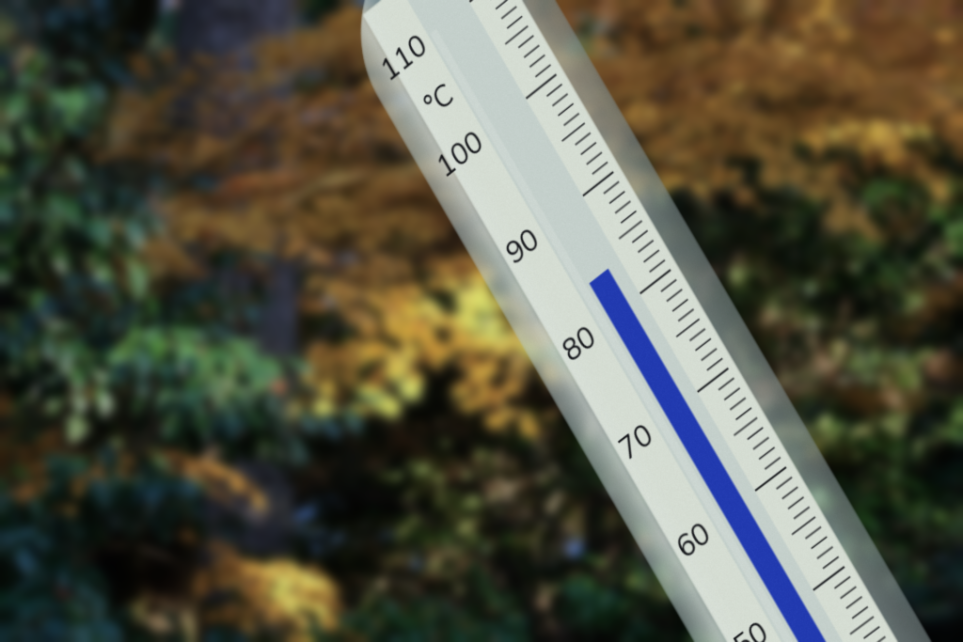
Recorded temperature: 83.5 °C
